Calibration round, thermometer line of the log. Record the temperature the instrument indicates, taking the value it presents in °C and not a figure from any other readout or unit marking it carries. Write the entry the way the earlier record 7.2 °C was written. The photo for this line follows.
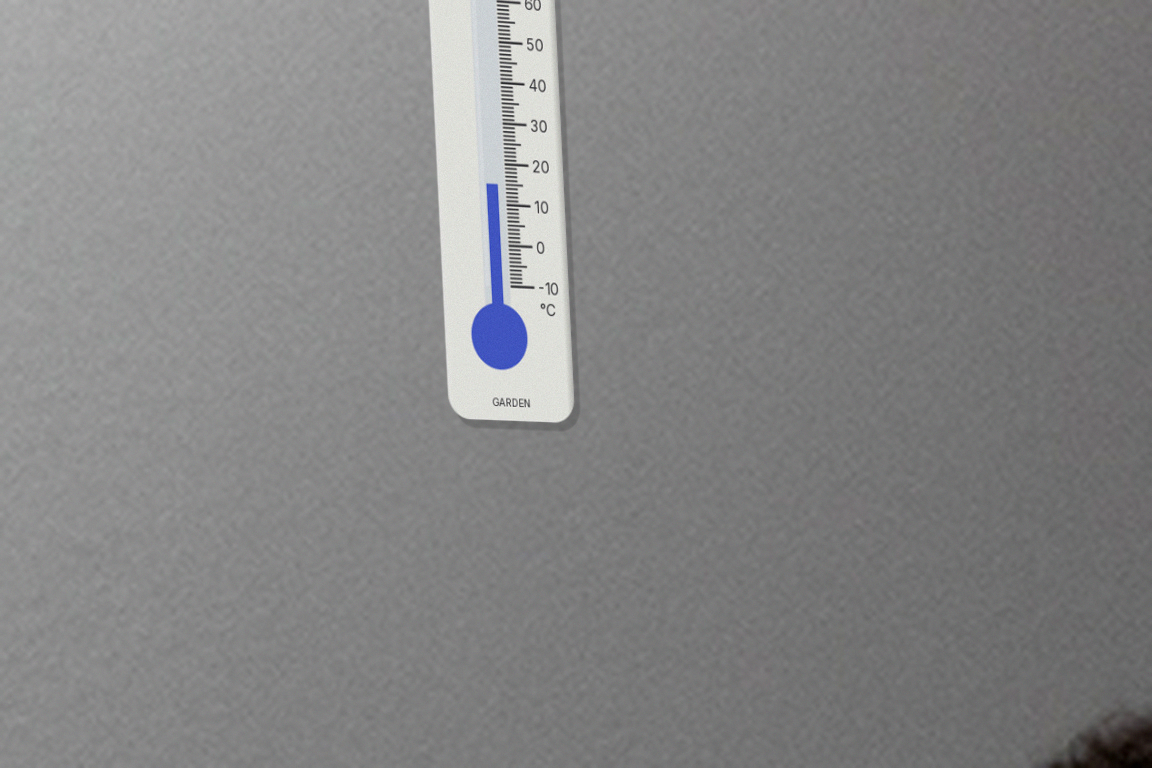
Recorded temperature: 15 °C
